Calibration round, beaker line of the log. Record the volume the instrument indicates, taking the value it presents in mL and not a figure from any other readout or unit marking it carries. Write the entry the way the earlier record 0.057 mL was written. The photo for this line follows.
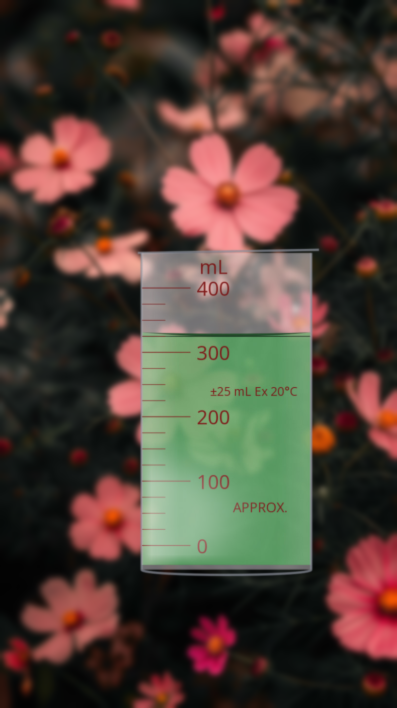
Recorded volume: 325 mL
